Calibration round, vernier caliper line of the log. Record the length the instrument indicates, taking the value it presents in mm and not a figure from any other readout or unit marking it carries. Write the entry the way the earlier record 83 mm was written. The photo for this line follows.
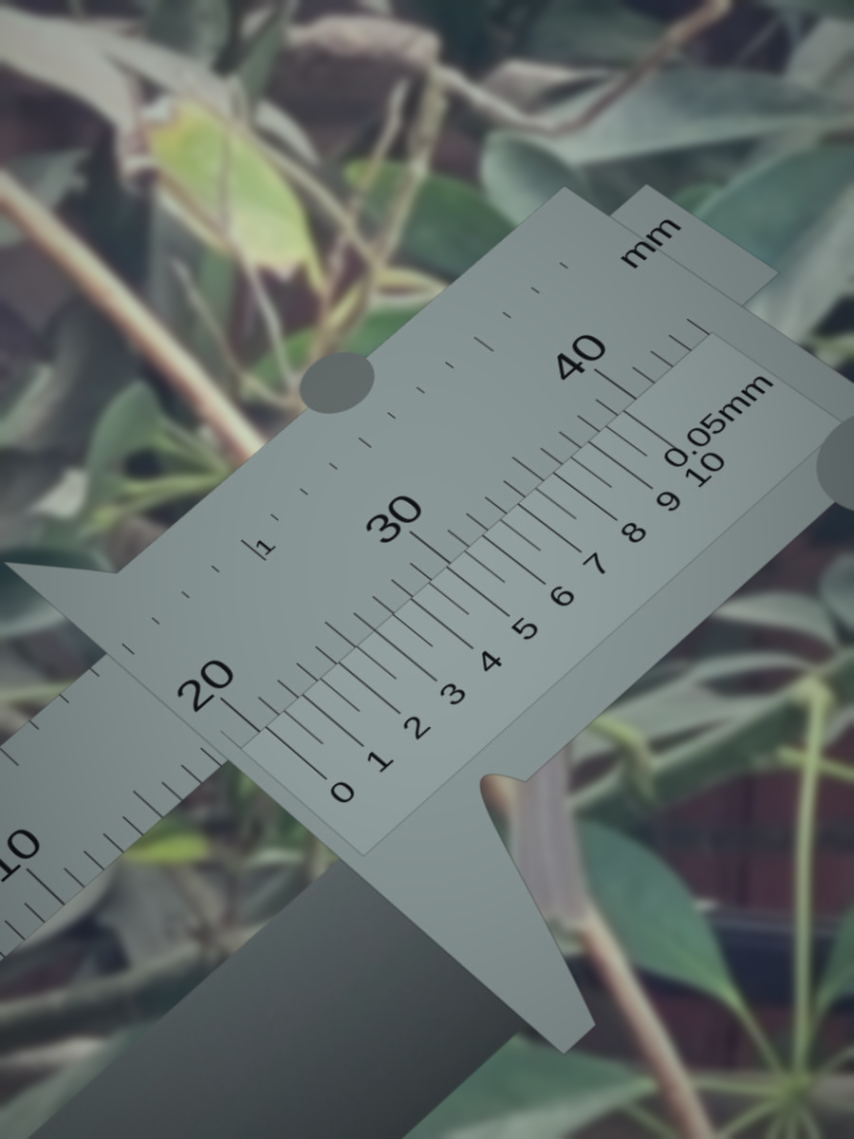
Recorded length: 20.30 mm
